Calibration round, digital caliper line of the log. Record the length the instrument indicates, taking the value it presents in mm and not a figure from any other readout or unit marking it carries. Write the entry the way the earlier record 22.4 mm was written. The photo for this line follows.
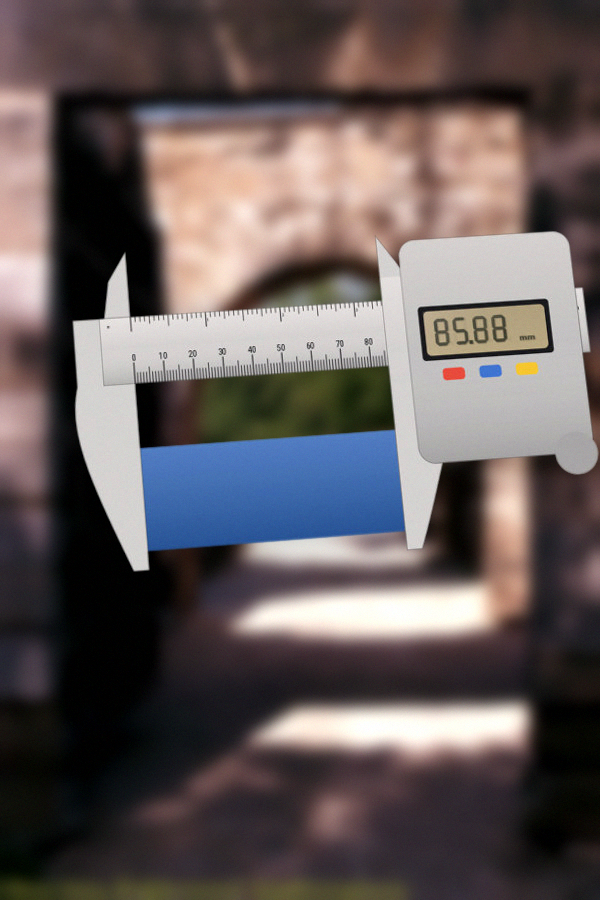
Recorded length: 85.88 mm
